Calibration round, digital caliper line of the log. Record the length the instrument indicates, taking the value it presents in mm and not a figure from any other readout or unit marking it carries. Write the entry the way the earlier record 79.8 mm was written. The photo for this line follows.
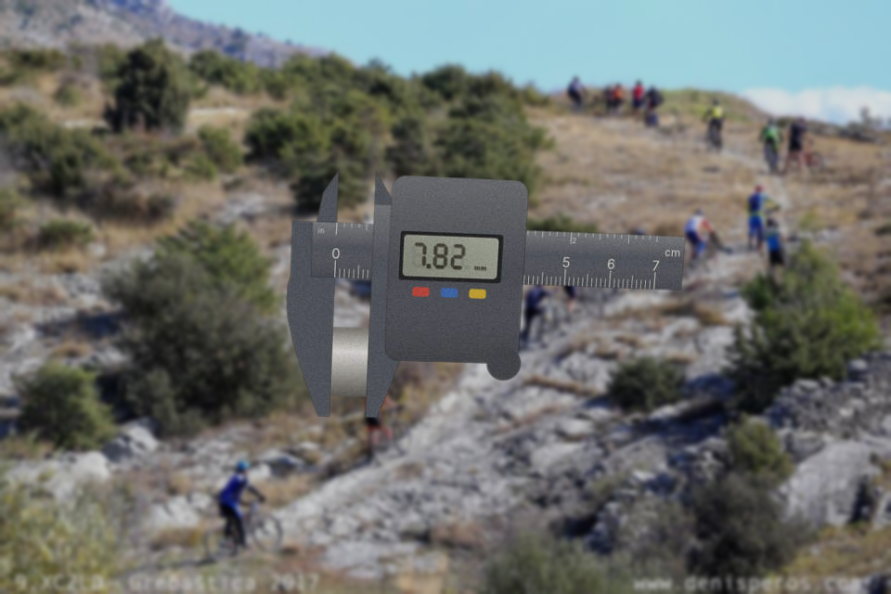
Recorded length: 7.82 mm
